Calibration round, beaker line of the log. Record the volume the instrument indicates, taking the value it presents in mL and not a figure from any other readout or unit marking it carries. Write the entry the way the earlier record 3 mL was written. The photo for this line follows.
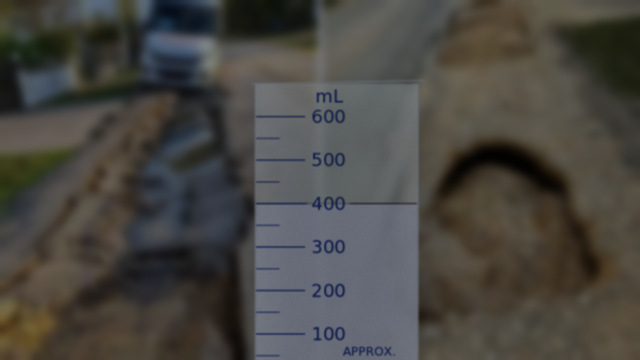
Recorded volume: 400 mL
